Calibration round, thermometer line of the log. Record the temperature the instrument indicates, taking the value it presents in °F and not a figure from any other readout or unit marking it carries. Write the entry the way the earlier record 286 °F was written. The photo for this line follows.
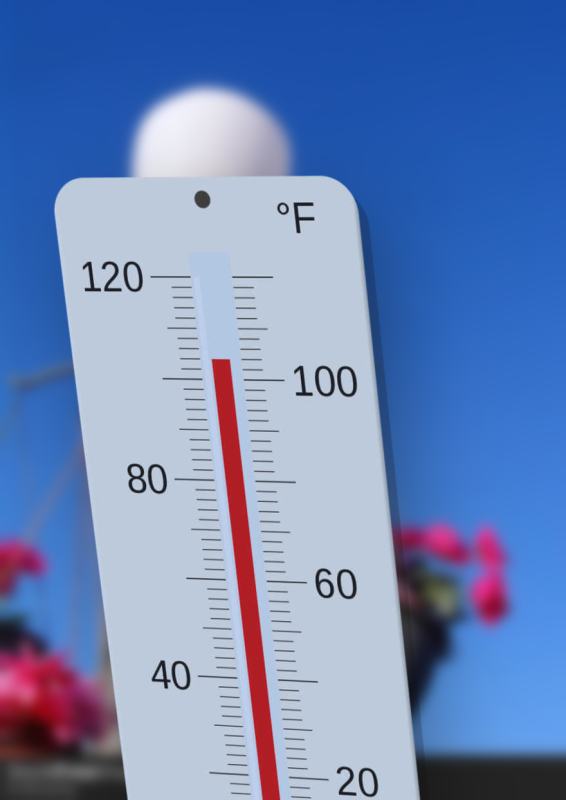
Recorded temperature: 104 °F
